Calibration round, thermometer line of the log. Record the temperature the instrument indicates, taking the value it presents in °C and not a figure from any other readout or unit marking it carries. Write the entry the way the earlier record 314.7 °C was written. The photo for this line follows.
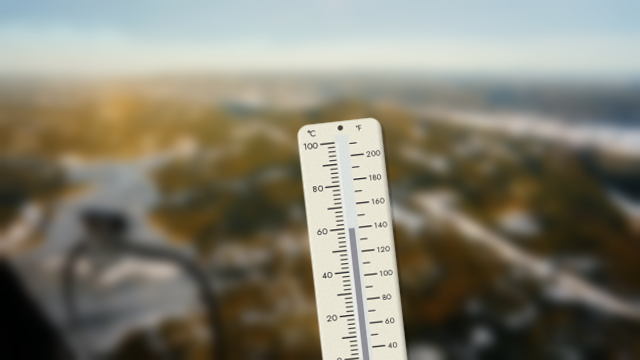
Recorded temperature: 60 °C
